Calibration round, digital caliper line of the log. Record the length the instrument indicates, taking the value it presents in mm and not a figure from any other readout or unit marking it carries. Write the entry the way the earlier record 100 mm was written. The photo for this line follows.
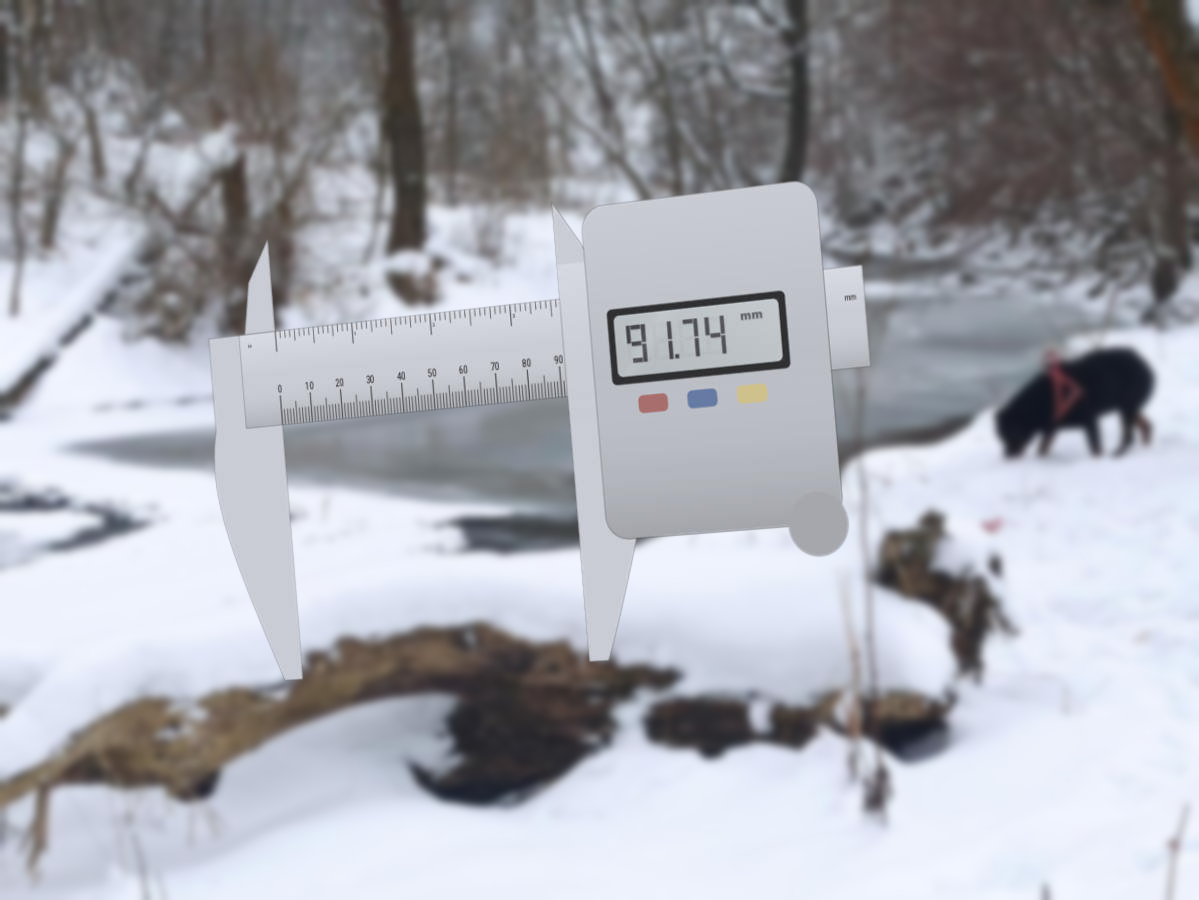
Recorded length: 91.74 mm
